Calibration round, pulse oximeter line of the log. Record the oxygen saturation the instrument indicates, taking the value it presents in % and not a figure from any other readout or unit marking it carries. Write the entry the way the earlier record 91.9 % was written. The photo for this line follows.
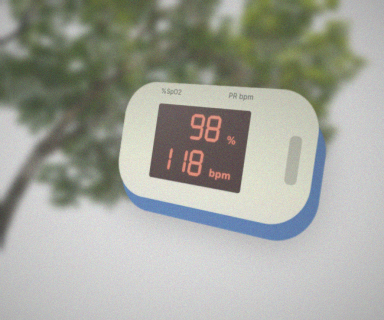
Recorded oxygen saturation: 98 %
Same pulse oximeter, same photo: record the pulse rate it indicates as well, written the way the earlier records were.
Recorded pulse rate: 118 bpm
